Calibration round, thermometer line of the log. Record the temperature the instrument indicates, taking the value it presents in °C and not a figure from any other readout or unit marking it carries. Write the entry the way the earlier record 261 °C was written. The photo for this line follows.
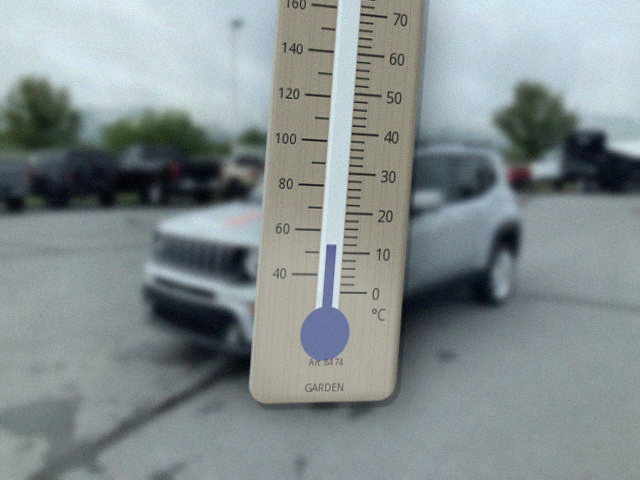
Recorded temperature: 12 °C
